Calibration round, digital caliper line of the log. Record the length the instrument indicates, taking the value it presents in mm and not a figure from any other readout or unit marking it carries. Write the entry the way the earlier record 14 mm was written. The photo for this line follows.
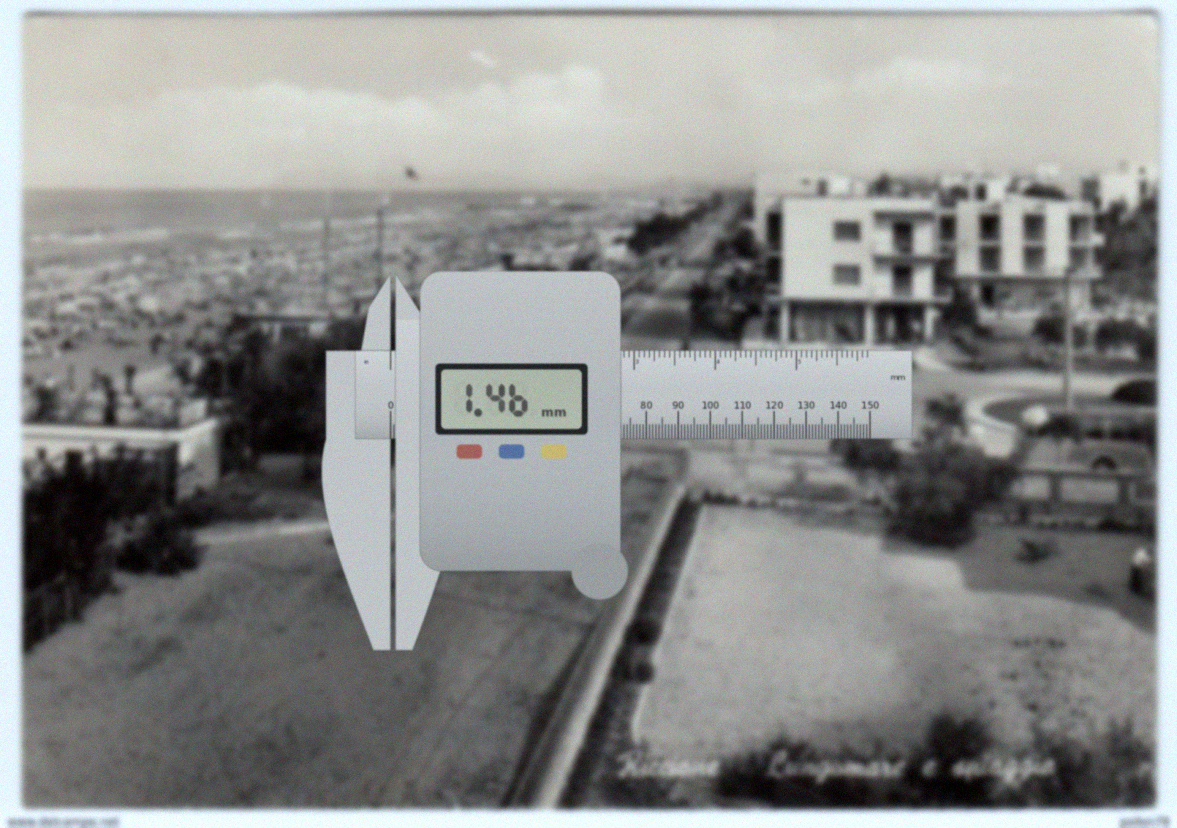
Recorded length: 1.46 mm
